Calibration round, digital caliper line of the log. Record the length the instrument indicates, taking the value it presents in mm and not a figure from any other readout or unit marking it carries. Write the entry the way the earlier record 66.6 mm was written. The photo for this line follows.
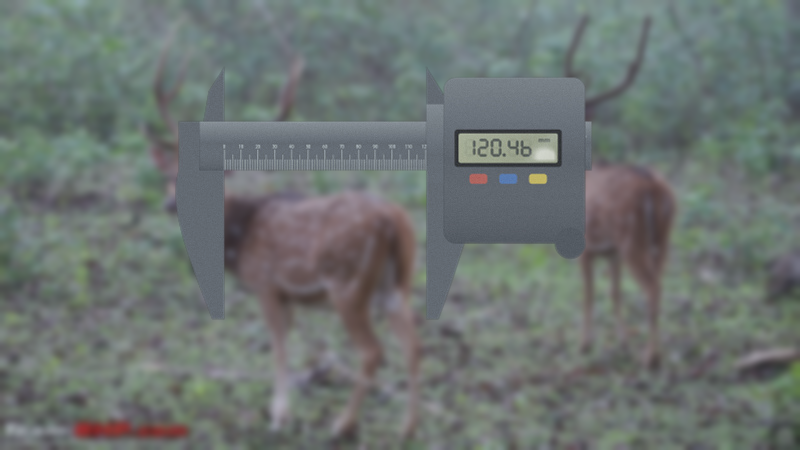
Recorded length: 120.46 mm
